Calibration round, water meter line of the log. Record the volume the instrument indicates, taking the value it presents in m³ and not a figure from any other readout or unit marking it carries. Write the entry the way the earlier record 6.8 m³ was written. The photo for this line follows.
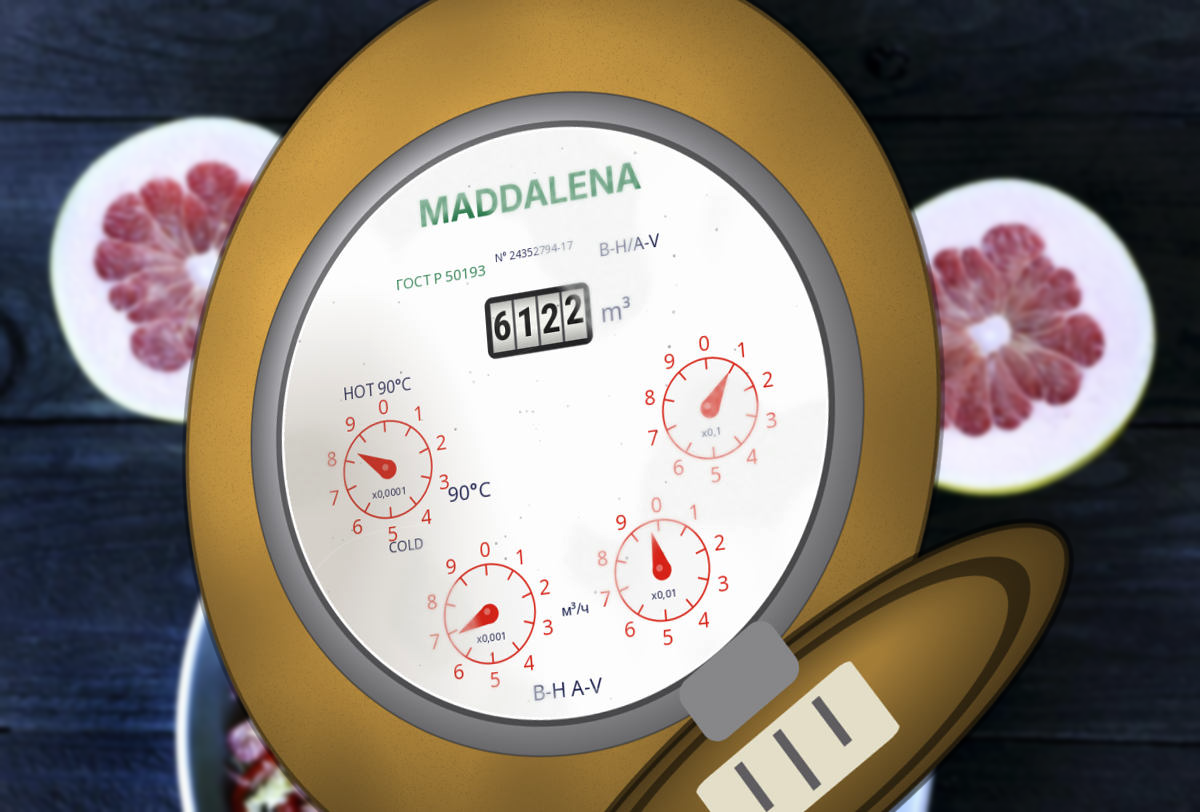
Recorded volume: 6122.0968 m³
